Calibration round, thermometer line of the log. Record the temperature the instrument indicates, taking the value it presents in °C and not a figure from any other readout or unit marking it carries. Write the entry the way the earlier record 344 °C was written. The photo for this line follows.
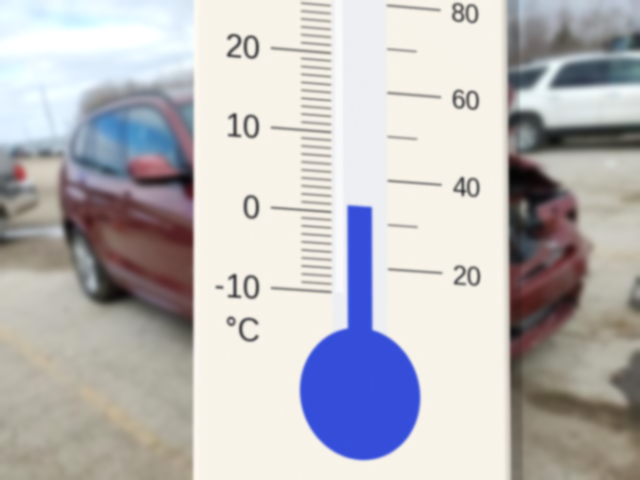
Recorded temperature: 1 °C
